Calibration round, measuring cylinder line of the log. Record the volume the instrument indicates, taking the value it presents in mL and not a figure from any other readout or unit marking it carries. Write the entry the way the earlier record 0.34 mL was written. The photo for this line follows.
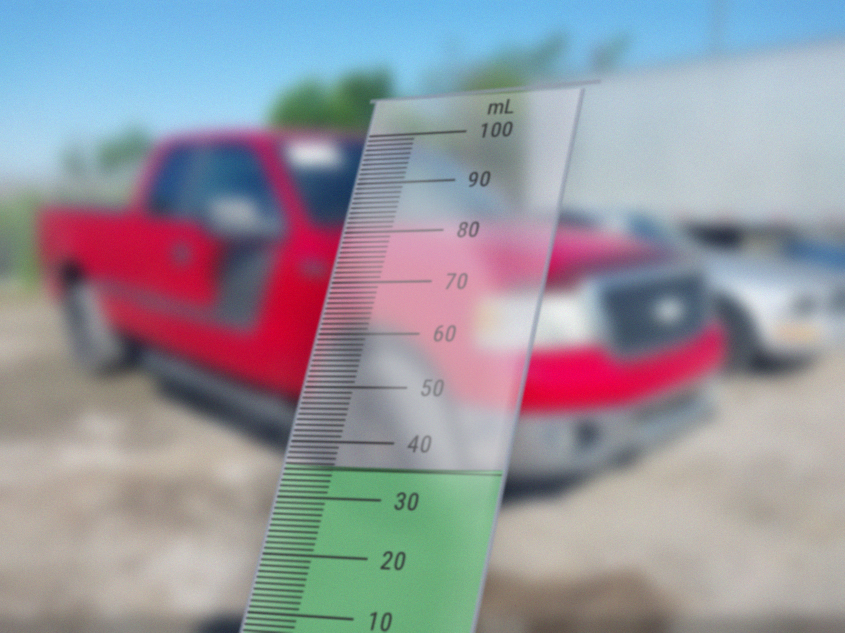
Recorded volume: 35 mL
